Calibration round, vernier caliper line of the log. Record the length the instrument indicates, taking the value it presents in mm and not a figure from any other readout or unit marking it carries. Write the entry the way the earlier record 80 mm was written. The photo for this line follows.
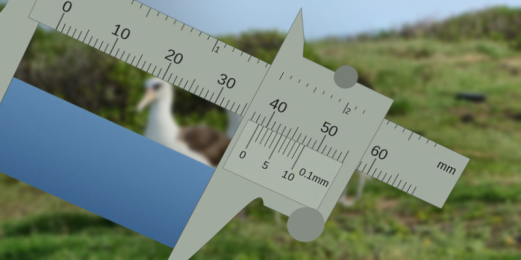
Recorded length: 38.6 mm
